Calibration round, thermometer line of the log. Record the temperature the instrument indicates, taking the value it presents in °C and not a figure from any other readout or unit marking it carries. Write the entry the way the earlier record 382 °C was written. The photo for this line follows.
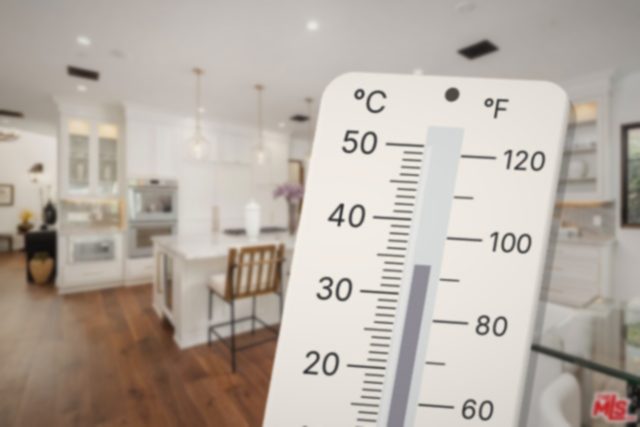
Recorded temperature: 34 °C
